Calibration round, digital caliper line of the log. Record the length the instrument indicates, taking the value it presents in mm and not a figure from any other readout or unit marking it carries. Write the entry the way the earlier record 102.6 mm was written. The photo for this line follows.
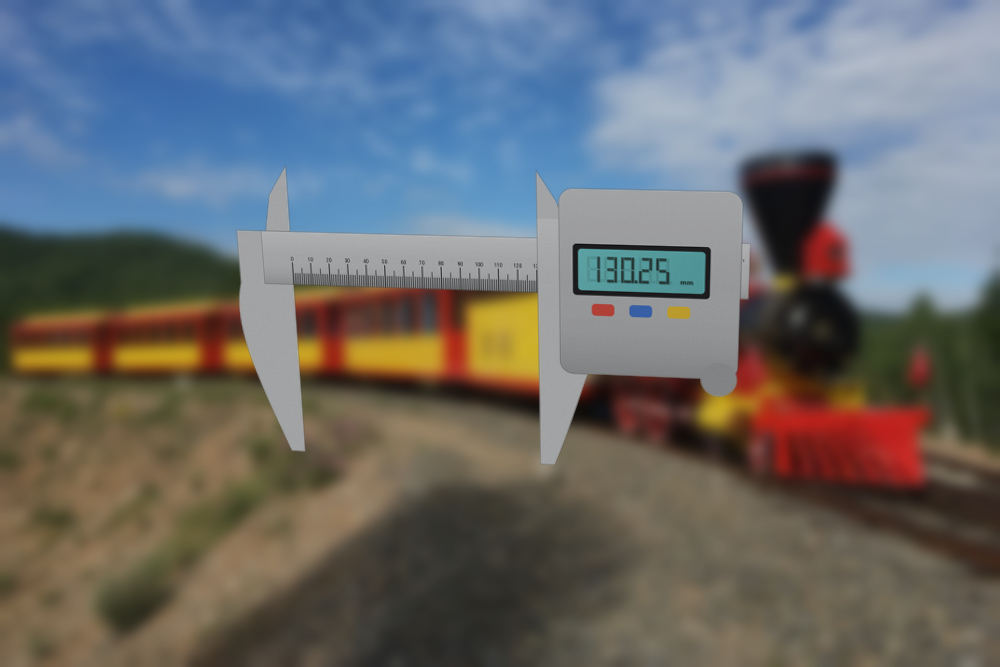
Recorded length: 130.25 mm
